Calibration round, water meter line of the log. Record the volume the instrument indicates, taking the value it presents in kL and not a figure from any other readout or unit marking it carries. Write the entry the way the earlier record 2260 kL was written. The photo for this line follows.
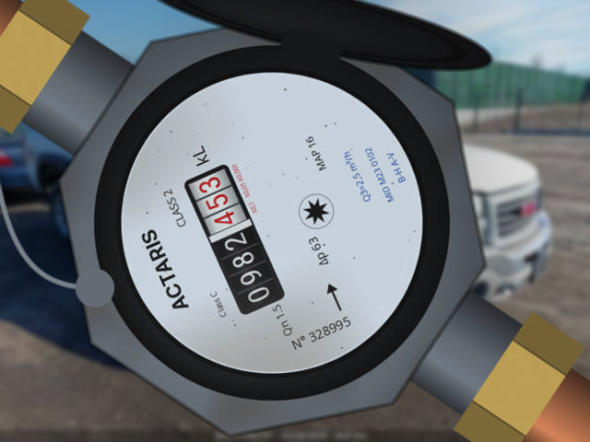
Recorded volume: 982.453 kL
